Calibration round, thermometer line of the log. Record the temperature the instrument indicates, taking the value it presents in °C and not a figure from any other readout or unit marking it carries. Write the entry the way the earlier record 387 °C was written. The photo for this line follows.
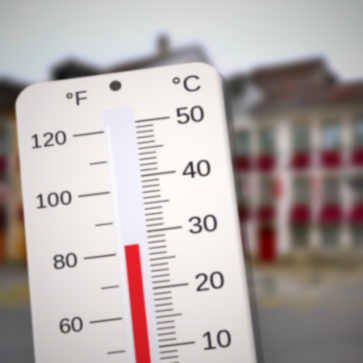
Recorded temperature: 28 °C
